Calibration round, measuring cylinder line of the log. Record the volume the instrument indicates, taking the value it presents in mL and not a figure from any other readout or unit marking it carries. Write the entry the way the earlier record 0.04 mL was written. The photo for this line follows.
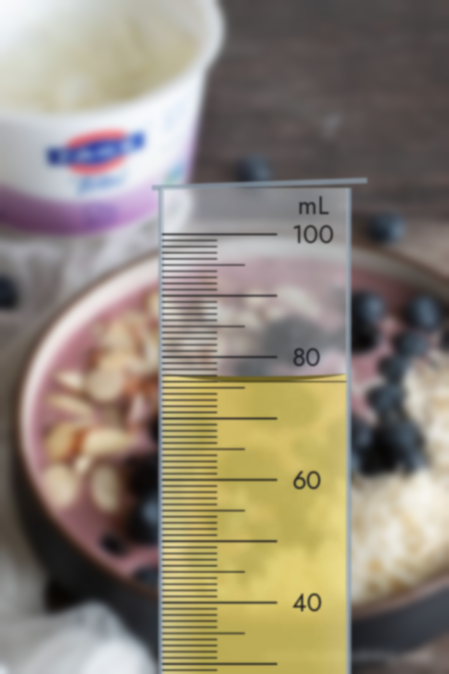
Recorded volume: 76 mL
